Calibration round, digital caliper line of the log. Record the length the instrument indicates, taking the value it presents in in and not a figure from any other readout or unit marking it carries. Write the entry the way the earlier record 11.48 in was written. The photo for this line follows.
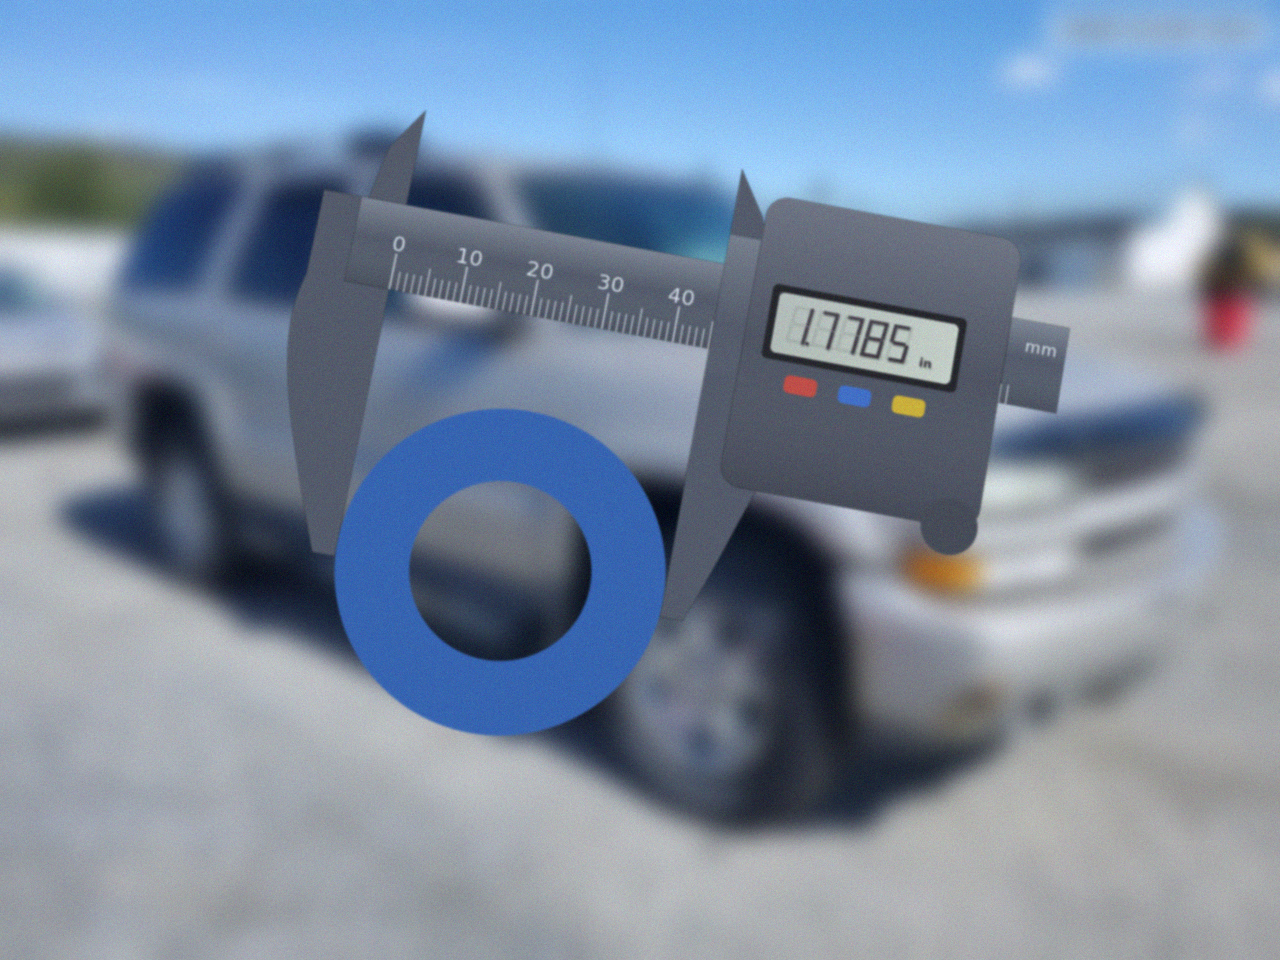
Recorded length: 1.7785 in
